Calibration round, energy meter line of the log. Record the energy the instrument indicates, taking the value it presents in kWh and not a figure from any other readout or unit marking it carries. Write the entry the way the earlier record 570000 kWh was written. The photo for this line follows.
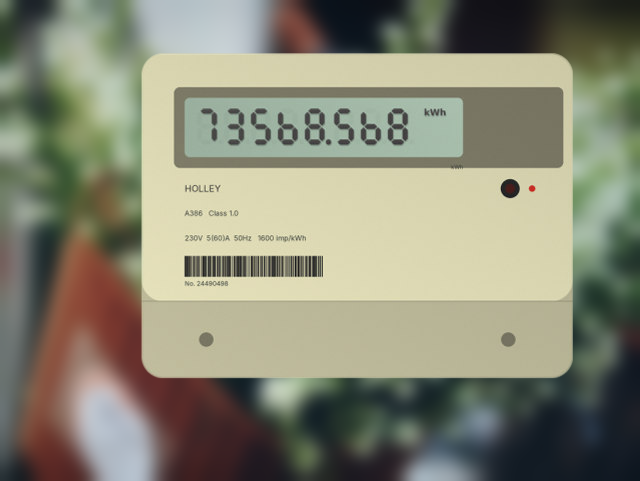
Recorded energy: 73568.568 kWh
